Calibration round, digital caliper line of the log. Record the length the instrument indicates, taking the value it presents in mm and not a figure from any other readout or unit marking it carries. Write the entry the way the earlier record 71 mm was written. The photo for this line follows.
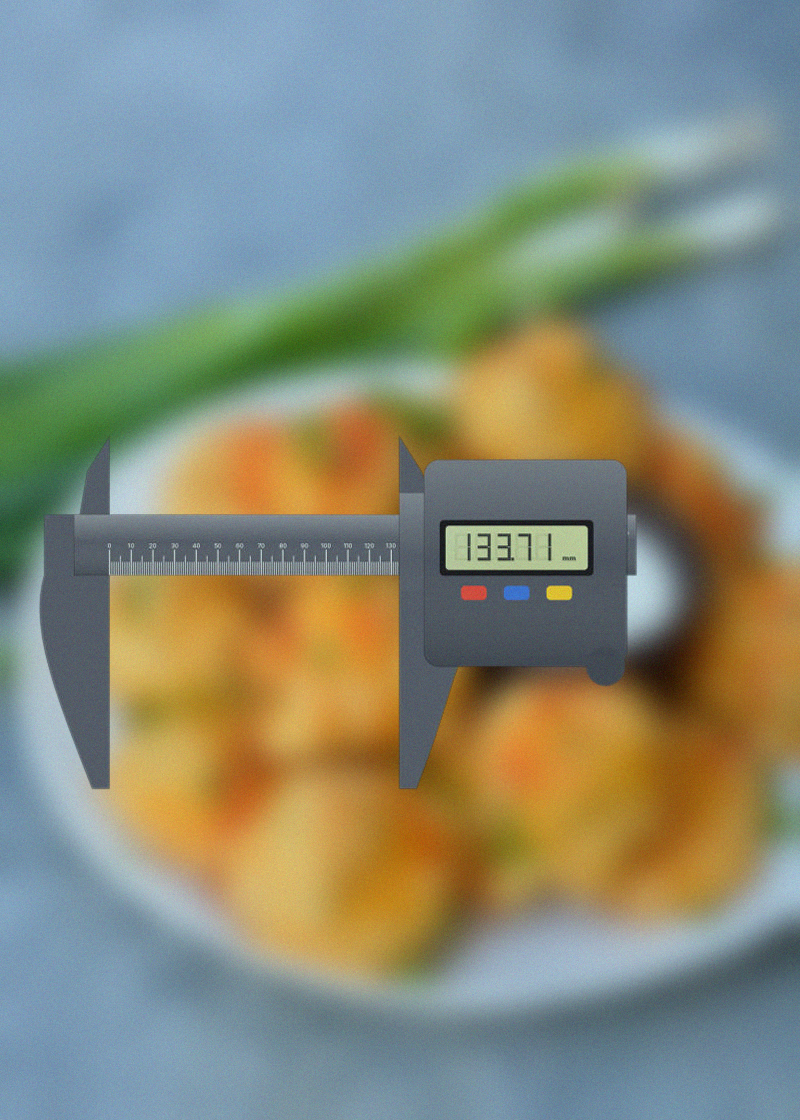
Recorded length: 133.71 mm
